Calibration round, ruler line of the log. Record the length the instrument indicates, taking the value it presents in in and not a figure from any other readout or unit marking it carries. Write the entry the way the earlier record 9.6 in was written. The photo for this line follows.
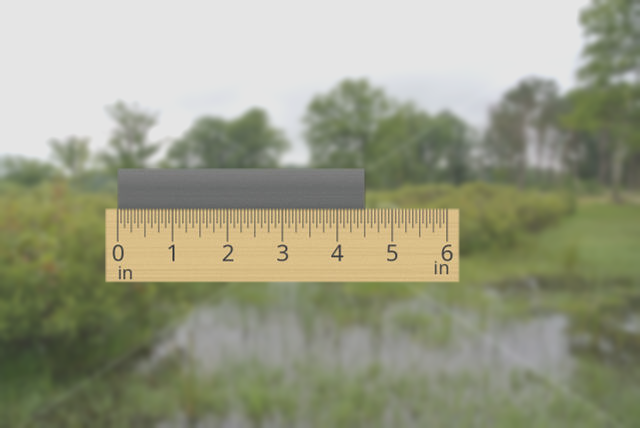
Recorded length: 4.5 in
